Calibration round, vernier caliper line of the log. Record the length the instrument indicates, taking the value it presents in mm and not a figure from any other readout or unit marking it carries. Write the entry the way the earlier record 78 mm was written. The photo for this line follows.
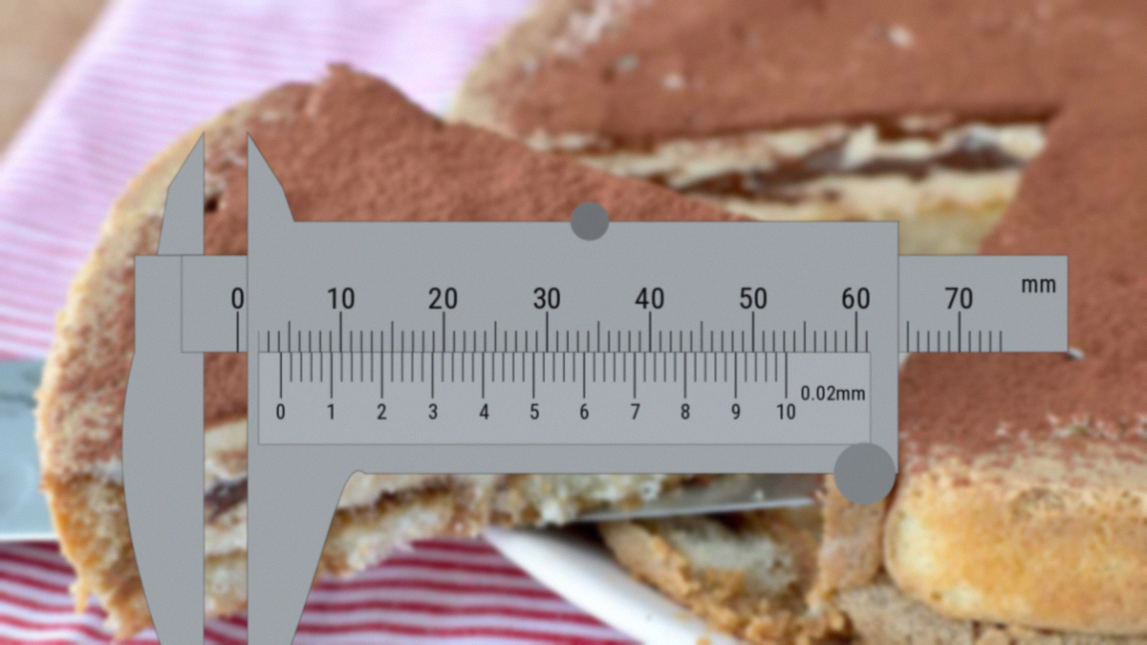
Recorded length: 4.2 mm
